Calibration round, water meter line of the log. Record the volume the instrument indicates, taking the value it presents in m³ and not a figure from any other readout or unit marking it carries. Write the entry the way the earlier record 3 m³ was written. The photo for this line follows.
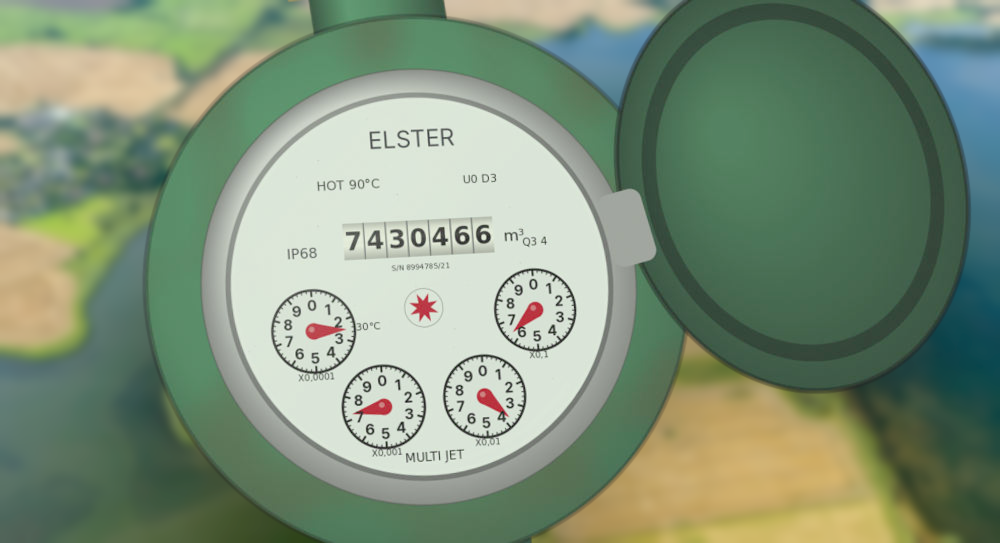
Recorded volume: 7430466.6372 m³
